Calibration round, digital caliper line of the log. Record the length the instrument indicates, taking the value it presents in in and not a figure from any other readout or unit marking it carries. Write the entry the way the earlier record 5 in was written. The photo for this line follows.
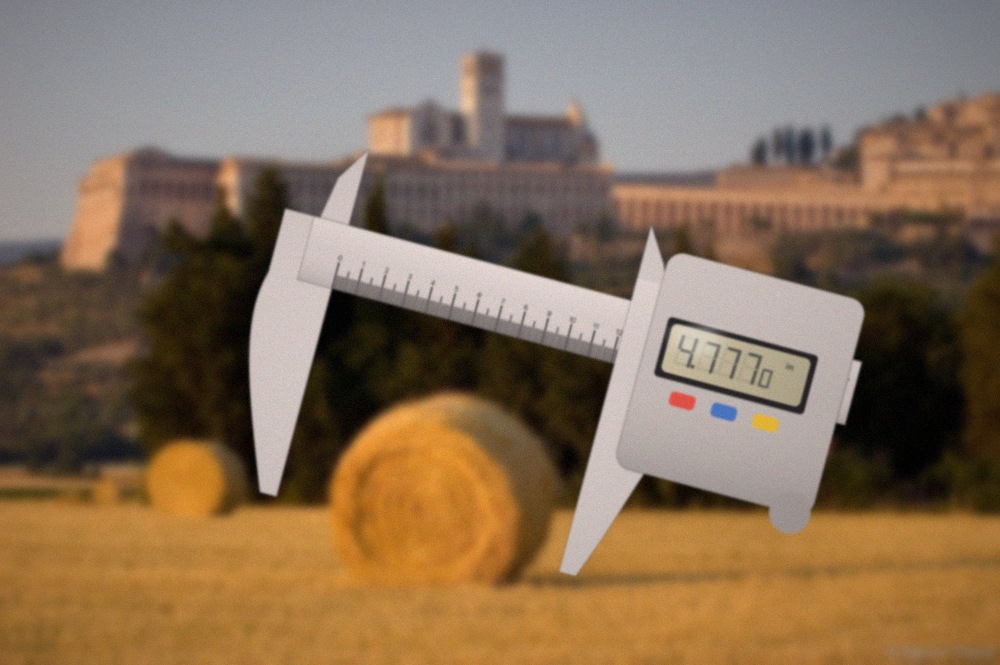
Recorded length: 4.7770 in
